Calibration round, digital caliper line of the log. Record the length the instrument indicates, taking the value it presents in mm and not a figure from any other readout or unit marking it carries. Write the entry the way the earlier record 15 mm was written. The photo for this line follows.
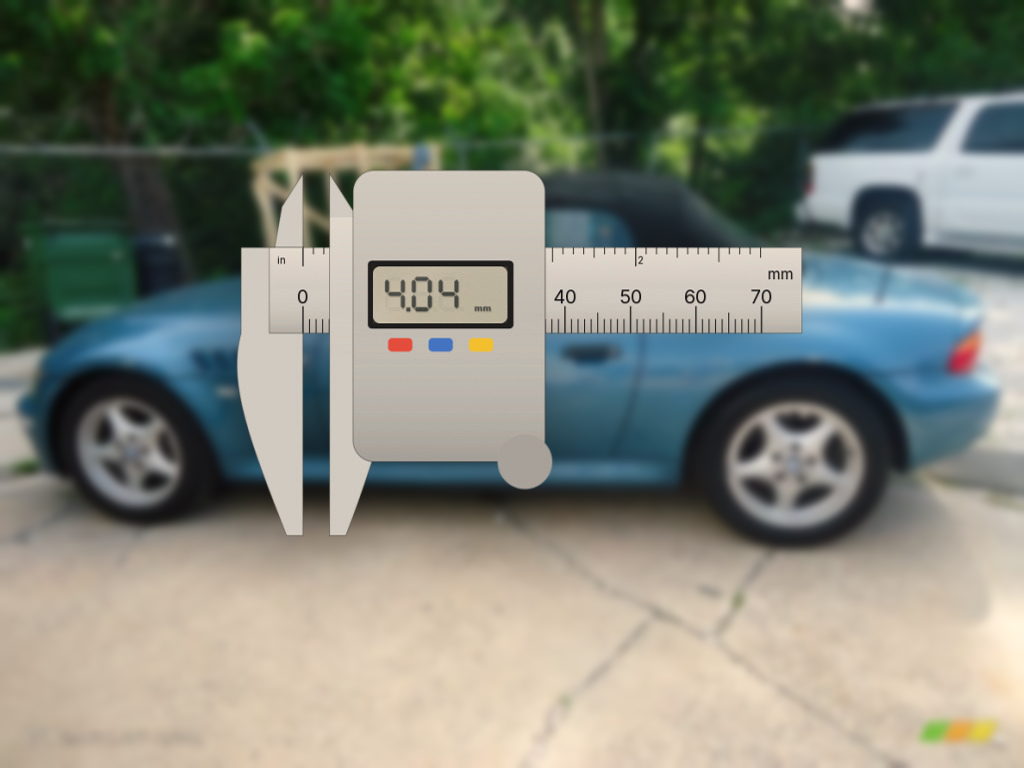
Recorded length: 4.04 mm
